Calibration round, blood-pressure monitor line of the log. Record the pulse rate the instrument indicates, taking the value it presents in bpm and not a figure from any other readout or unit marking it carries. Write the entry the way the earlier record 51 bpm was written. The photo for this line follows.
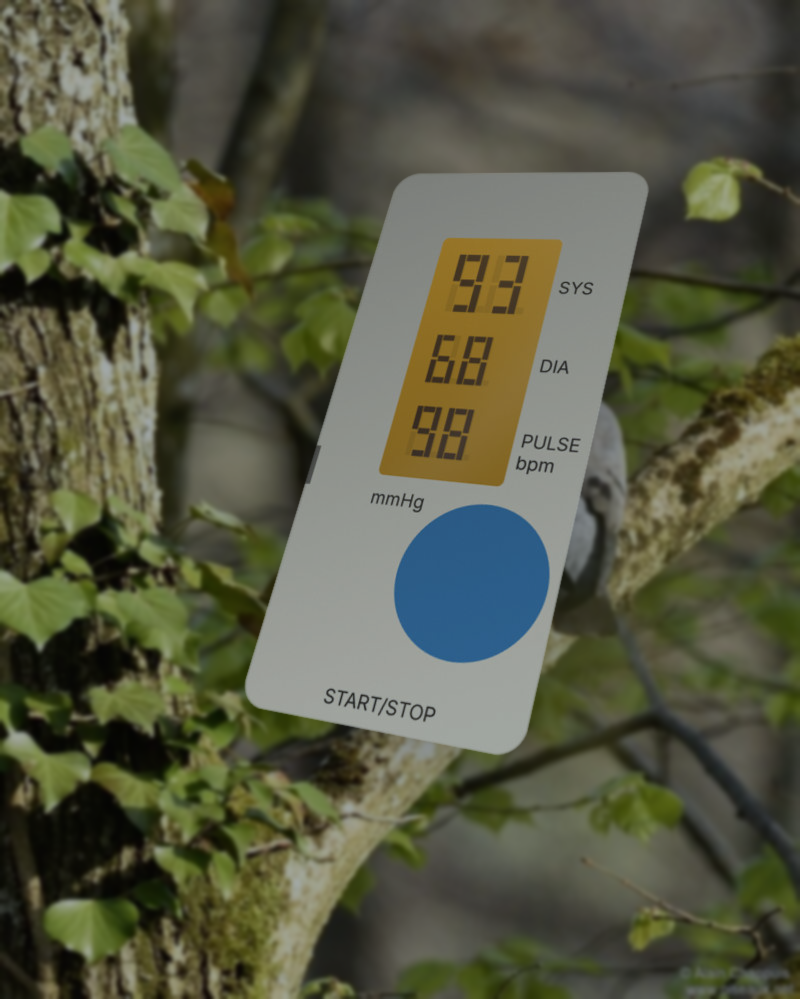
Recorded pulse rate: 98 bpm
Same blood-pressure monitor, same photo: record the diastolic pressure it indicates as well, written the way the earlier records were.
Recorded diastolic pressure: 68 mmHg
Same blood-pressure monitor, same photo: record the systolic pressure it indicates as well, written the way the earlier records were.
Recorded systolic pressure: 93 mmHg
